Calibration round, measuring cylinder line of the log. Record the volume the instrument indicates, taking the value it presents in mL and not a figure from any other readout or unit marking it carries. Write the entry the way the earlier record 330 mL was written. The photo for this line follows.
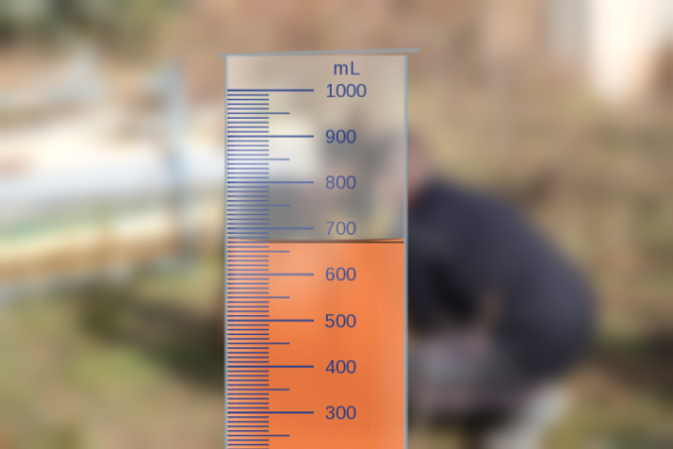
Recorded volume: 670 mL
